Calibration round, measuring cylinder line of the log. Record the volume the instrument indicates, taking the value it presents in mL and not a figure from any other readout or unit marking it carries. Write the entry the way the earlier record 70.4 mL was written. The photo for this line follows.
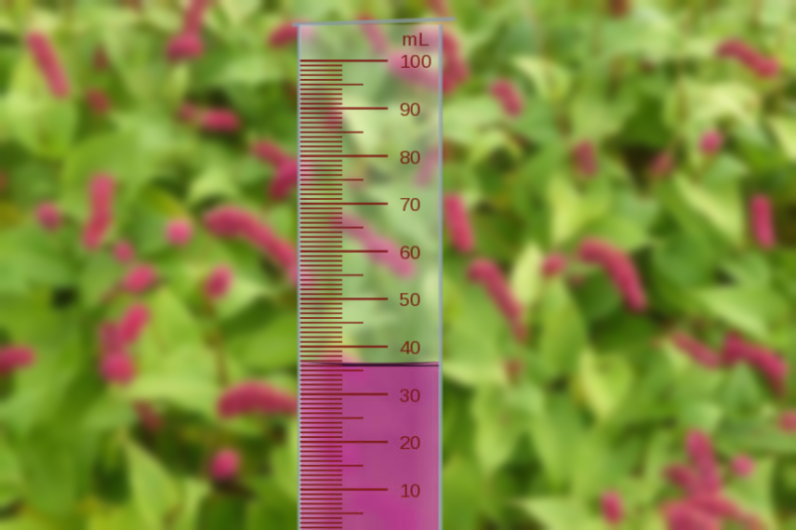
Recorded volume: 36 mL
